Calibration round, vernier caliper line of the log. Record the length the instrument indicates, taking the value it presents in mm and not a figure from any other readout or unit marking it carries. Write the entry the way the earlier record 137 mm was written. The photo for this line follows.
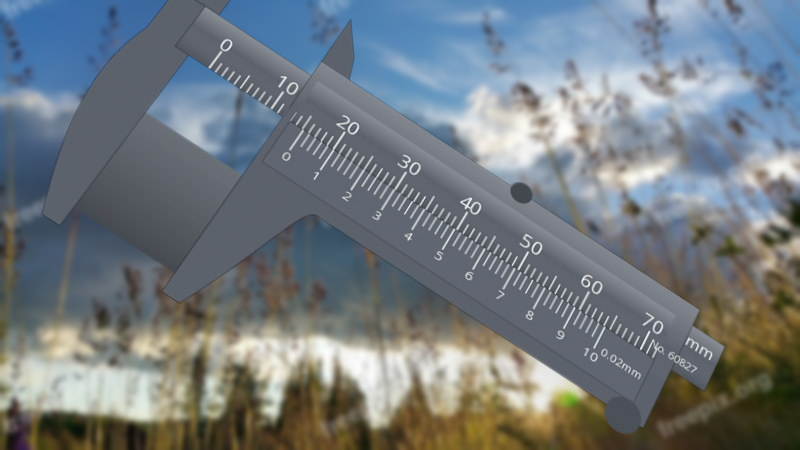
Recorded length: 15.2 mm
